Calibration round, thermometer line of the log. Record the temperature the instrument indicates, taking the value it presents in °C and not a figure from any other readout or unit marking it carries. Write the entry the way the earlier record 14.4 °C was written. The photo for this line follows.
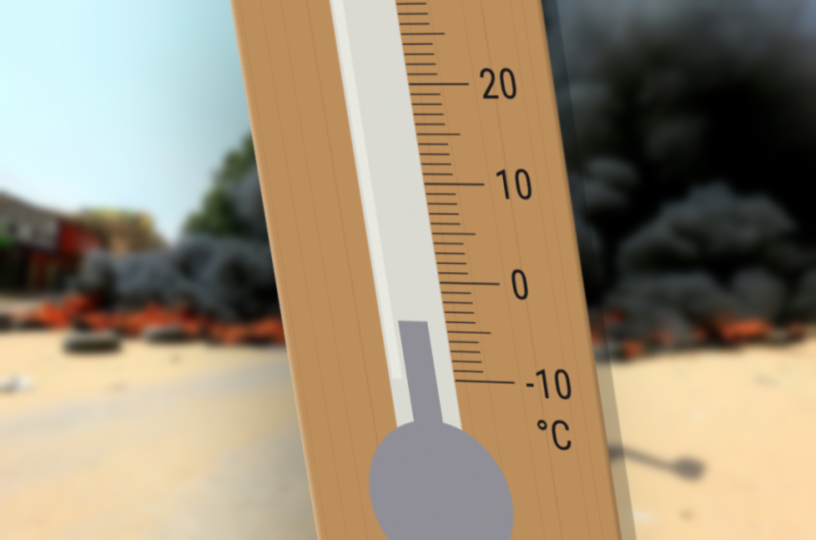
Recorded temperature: -4 °C
